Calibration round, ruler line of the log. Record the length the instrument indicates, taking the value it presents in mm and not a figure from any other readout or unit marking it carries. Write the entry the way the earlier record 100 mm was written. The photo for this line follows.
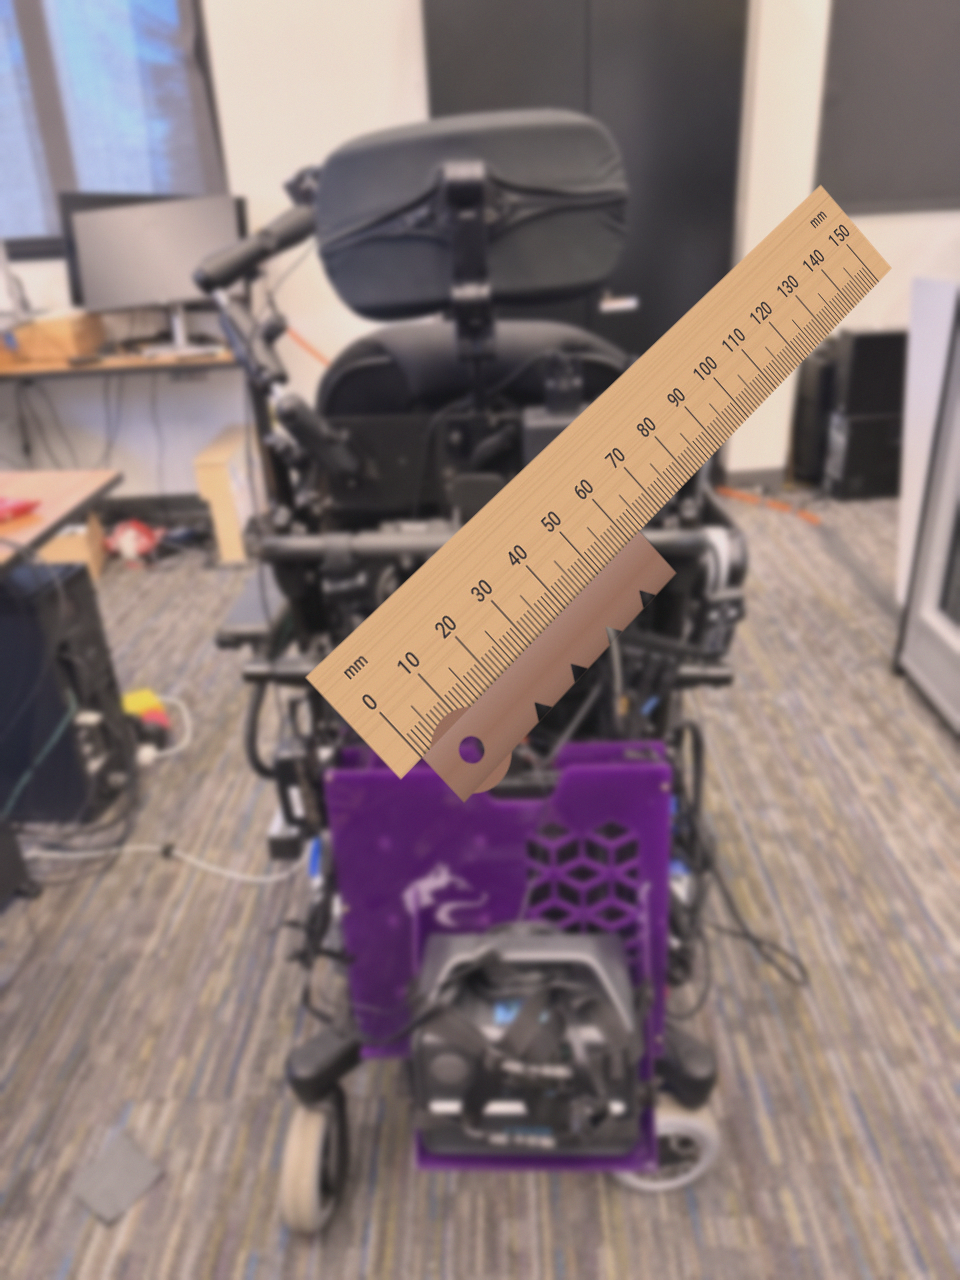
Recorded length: 63 mm
